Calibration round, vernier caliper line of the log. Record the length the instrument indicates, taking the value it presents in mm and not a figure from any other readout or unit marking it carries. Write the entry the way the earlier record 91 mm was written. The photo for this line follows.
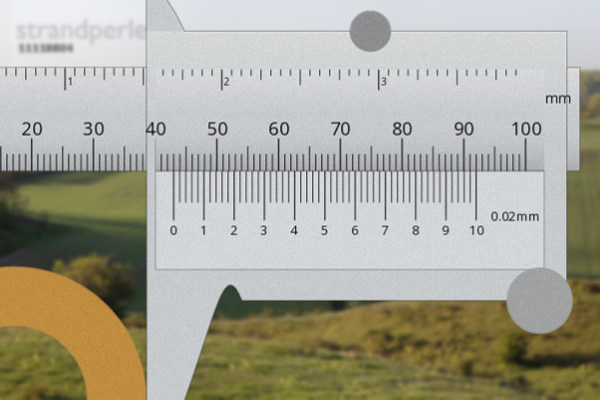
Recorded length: 43.0 mm
